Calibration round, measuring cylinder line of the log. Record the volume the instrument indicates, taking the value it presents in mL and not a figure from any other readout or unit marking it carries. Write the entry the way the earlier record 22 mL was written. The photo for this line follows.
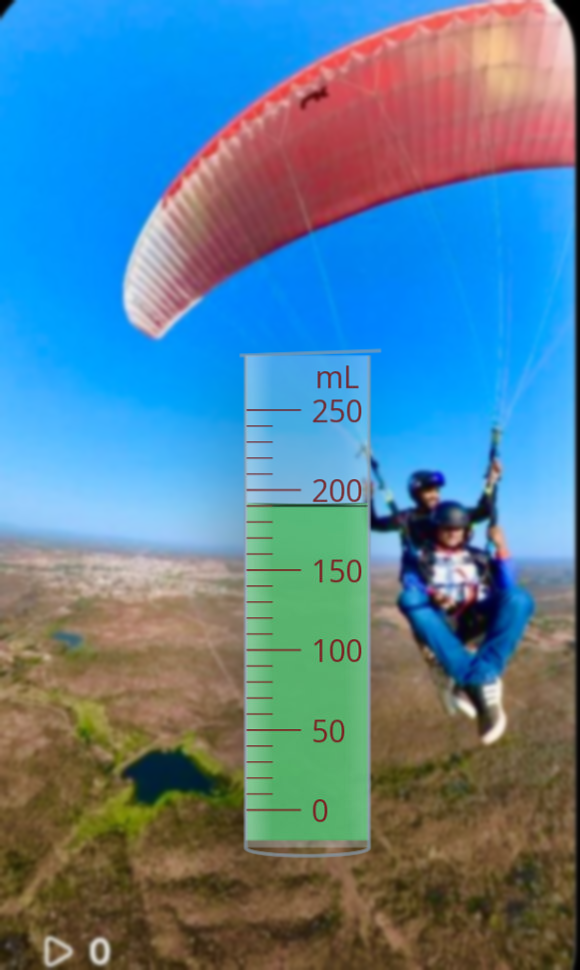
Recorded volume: 190 mL
